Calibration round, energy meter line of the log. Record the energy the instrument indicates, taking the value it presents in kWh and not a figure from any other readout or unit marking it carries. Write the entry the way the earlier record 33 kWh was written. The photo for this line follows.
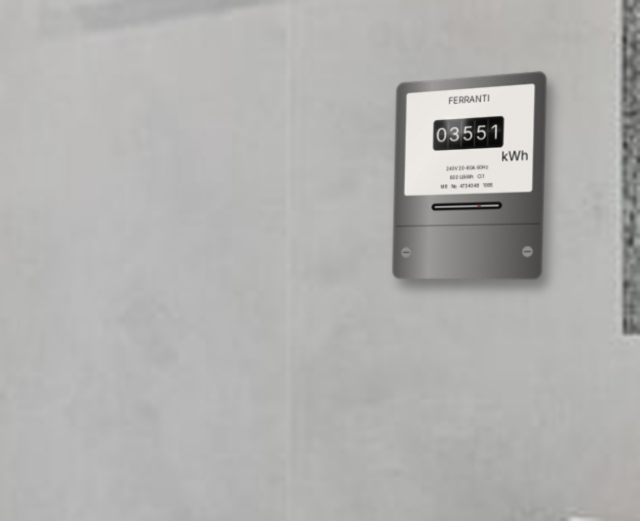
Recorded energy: 3551 kWh
